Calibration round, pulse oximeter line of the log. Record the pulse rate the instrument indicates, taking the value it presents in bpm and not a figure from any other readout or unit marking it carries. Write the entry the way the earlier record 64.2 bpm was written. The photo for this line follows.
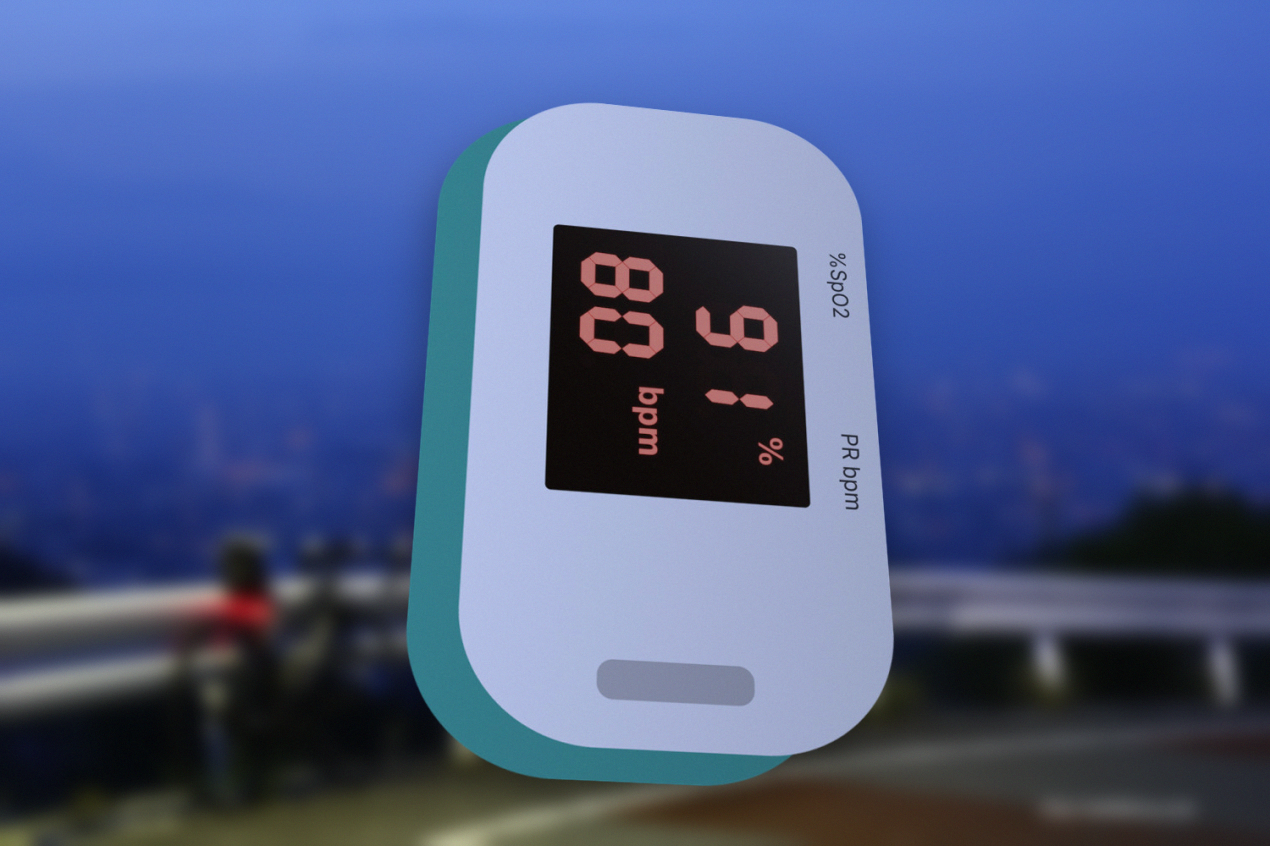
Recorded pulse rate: 80 bpm
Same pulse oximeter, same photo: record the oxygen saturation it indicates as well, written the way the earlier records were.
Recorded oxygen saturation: 91 %
